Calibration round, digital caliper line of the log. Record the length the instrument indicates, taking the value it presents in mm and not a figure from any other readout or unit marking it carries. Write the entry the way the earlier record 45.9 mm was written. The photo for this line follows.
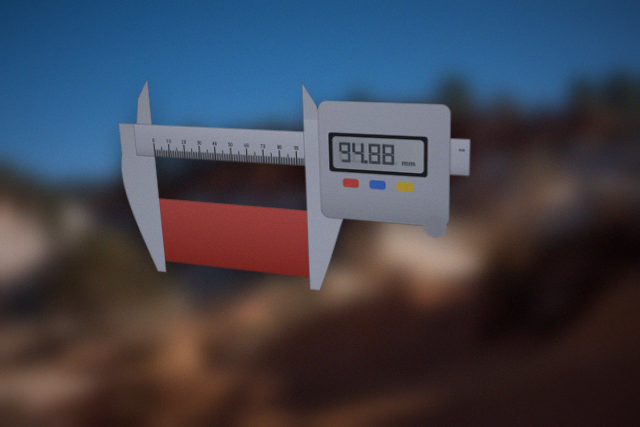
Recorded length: 94.88 mm
